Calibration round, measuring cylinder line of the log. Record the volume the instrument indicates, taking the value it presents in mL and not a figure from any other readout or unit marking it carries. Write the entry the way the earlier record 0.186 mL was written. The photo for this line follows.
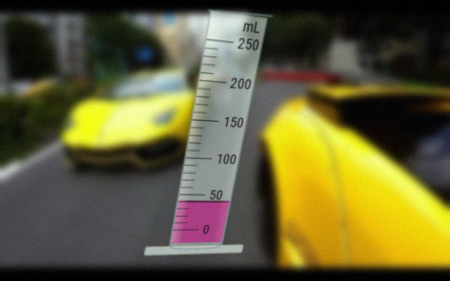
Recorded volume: 40 mL
